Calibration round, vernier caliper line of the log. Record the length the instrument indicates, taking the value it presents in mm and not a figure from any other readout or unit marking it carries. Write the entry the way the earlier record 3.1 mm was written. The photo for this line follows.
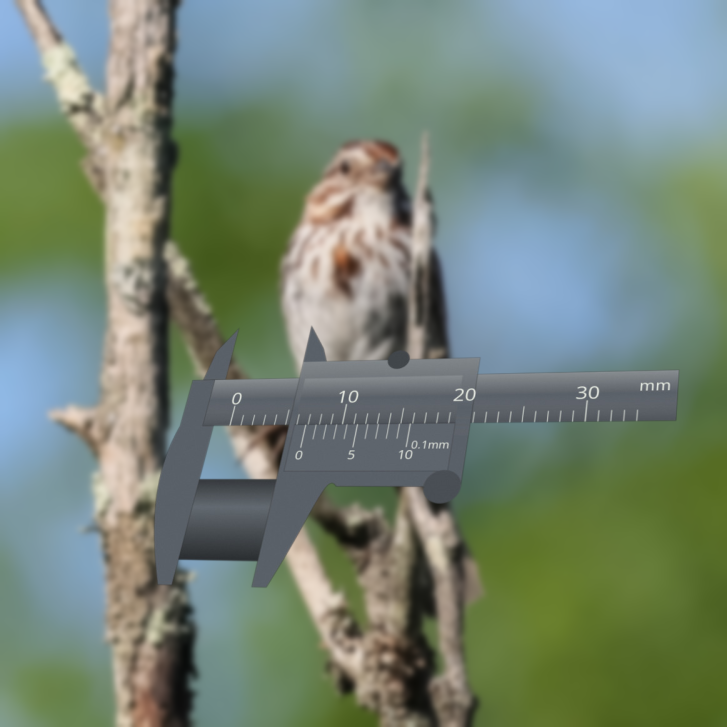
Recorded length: 6.8 mm
